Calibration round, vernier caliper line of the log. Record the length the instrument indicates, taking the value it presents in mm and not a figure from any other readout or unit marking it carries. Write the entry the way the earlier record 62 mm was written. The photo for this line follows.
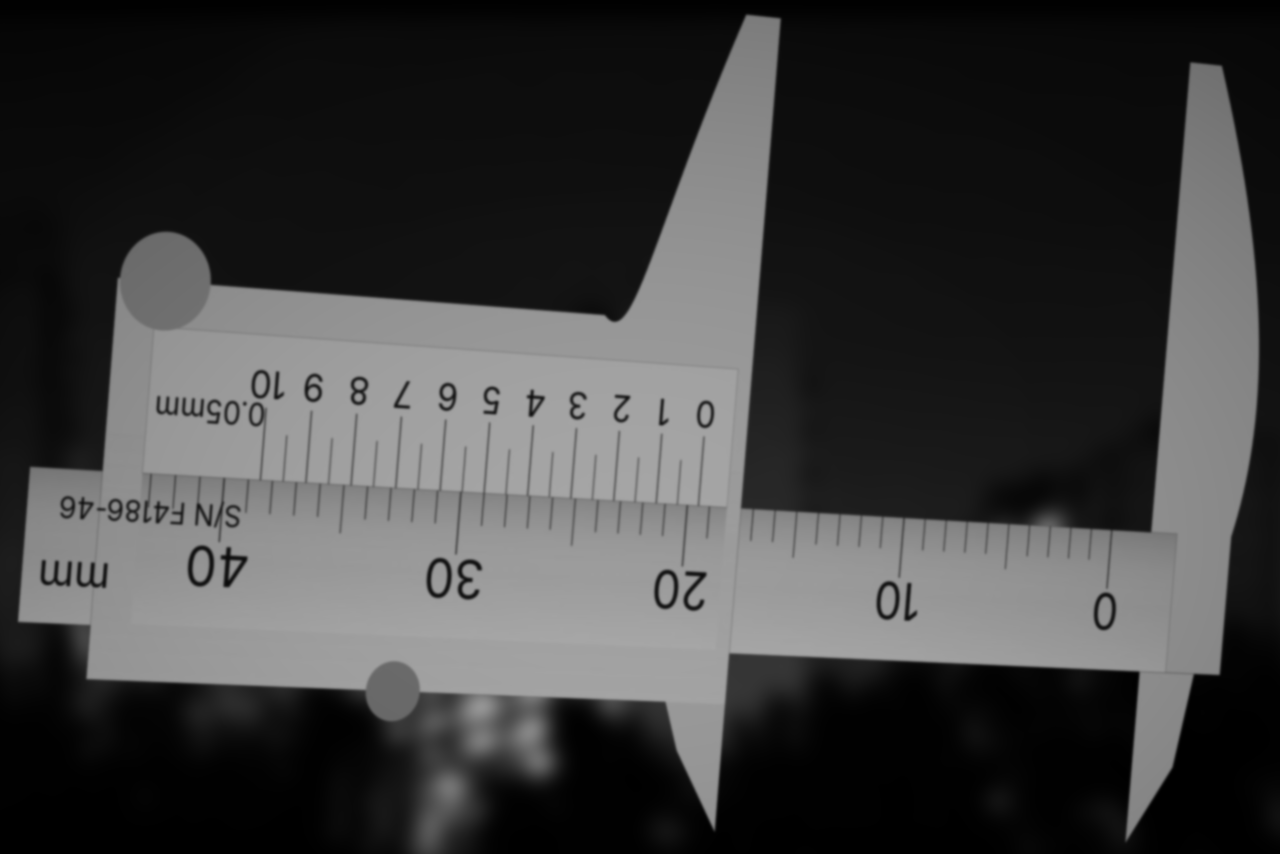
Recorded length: 19.5 mm
